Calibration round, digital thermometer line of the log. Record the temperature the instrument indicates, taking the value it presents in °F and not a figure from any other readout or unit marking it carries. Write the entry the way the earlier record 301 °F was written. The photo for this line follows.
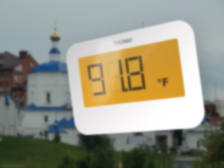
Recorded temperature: 91.8 °F
